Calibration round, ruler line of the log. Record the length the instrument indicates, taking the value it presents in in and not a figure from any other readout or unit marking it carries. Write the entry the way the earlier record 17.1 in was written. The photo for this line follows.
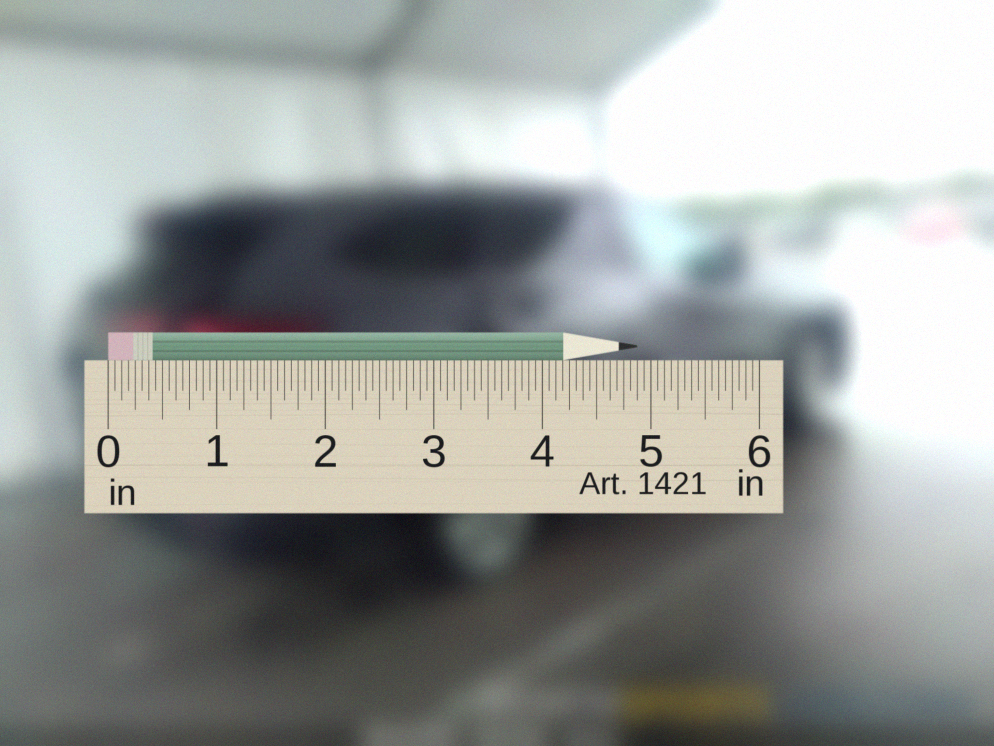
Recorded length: 4.875 in
